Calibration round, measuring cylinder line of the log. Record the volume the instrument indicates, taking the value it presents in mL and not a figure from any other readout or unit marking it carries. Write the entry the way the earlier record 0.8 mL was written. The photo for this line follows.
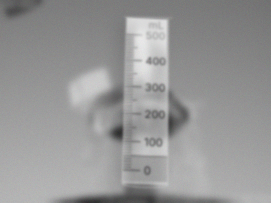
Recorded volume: 50 mL
